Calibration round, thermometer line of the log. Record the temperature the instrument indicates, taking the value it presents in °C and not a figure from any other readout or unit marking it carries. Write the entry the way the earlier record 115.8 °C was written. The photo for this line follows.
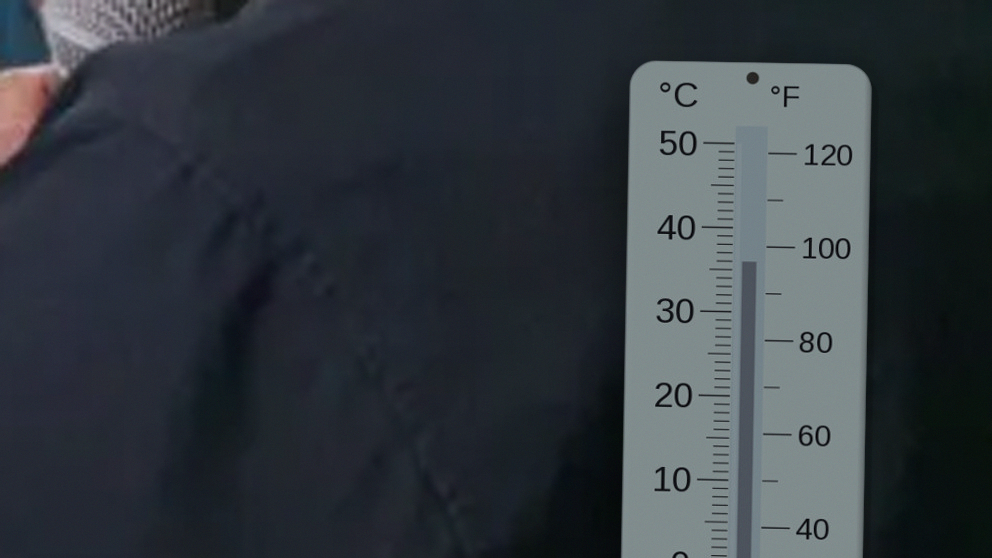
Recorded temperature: 36 °C
